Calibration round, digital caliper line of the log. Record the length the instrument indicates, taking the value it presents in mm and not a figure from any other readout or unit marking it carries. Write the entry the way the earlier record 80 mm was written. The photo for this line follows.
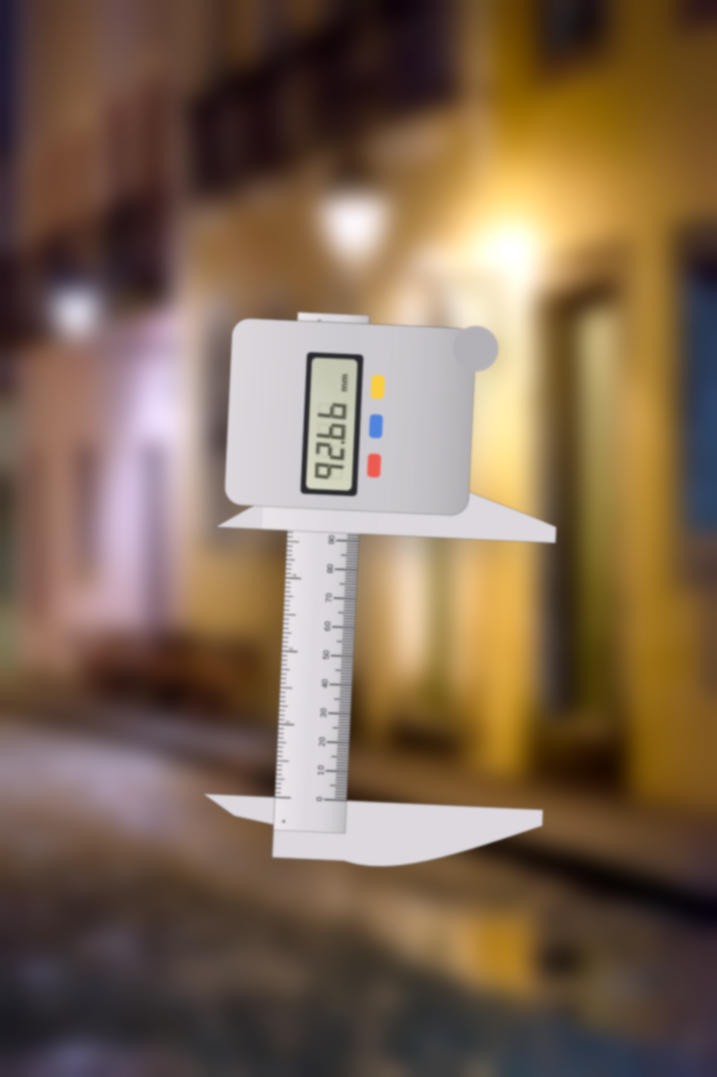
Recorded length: 92.66 mm
